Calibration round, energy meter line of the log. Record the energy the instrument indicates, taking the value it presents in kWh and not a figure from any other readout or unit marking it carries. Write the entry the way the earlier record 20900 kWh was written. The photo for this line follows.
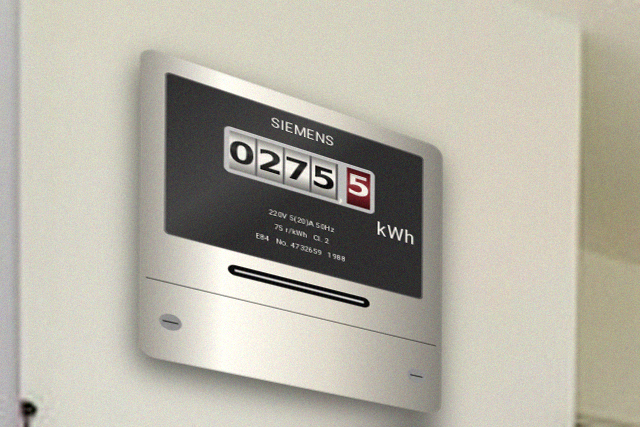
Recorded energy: 275.5 kWh
